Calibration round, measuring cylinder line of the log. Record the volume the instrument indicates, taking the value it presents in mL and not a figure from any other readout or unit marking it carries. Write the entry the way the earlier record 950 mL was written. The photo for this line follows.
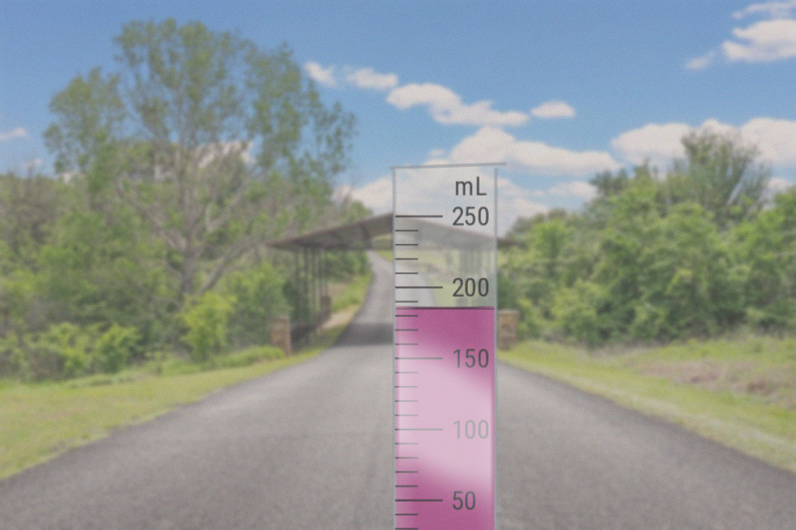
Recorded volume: 185 mL
